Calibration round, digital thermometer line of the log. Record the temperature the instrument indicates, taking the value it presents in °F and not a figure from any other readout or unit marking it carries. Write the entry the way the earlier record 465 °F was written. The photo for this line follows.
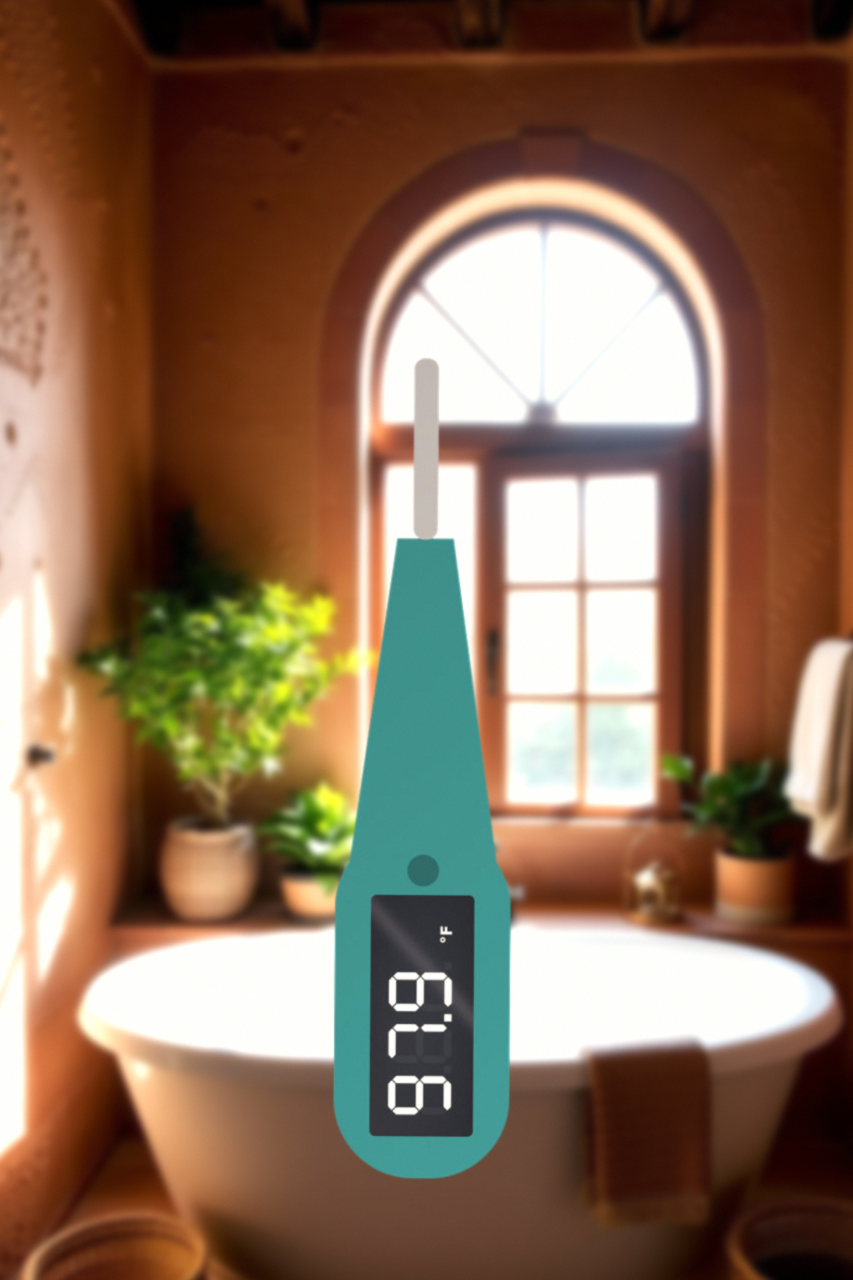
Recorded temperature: 97.9 °F
